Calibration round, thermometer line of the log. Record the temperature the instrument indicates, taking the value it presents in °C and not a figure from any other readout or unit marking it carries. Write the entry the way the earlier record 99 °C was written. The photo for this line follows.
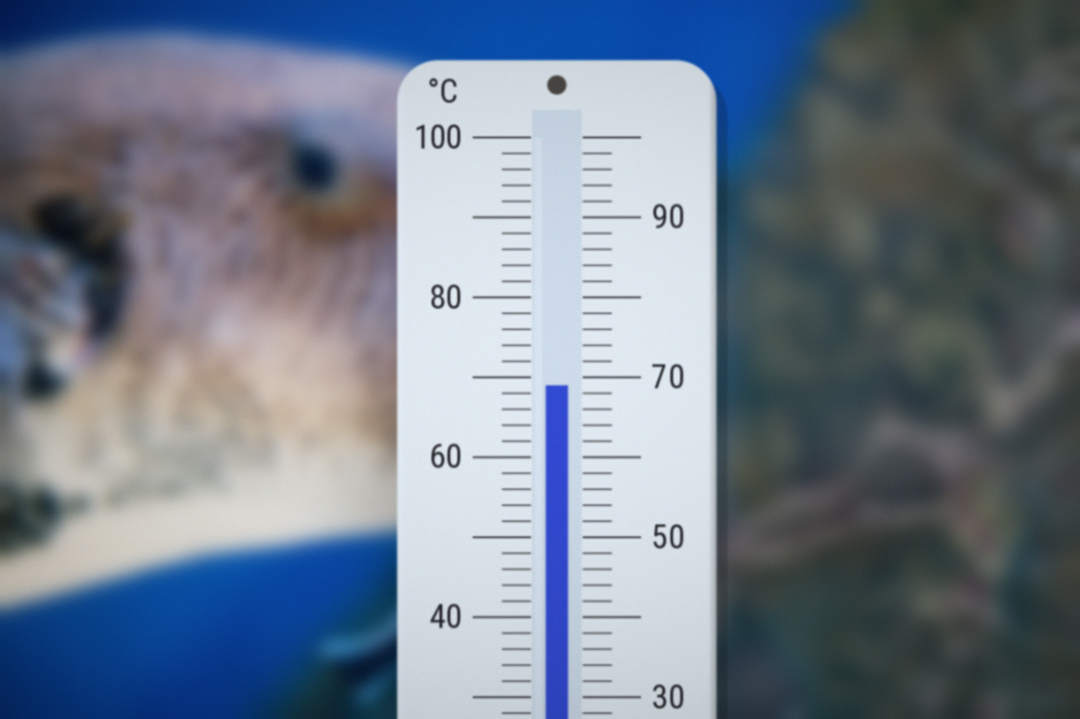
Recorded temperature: 69 °C
